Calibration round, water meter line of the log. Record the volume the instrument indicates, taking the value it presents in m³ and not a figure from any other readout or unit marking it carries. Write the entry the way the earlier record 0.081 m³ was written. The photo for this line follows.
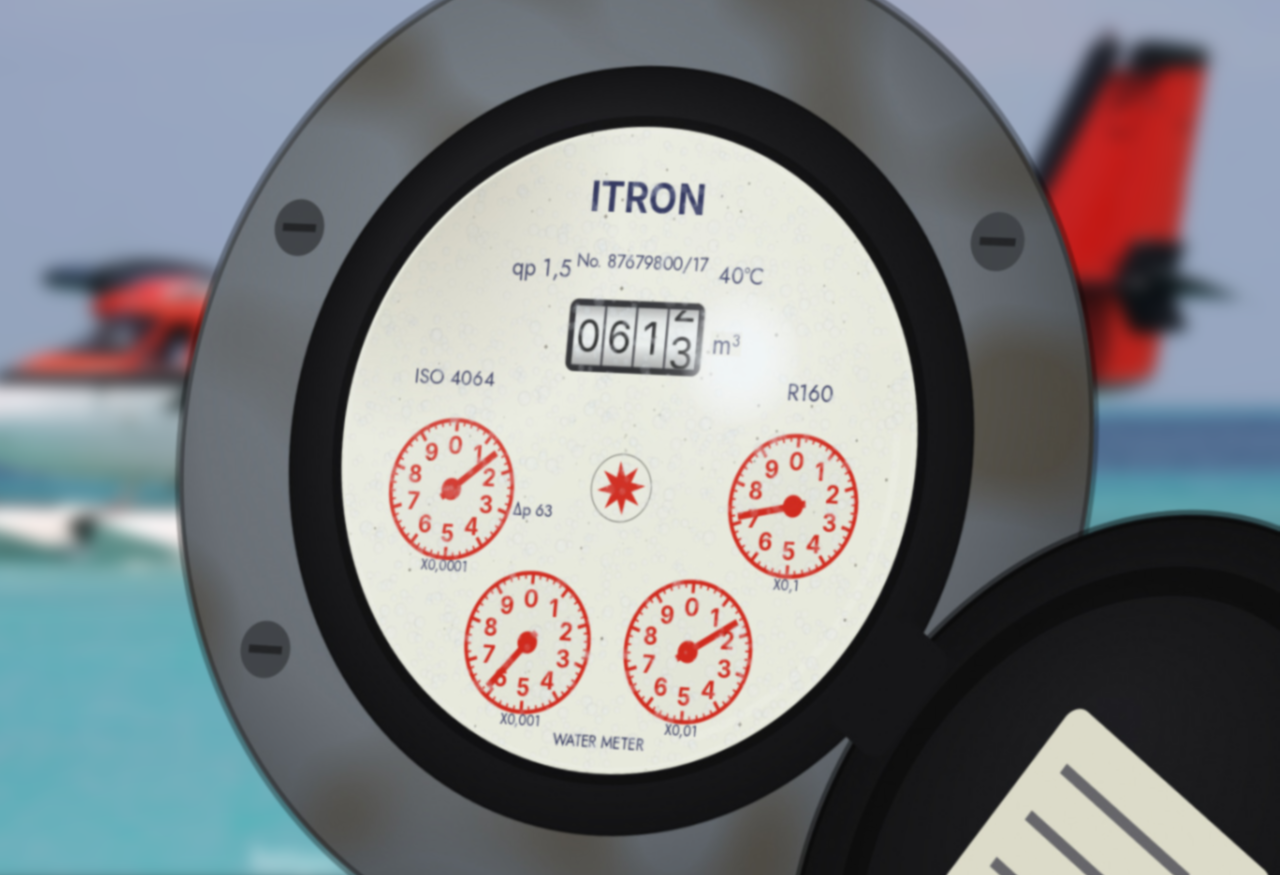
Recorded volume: 612.7161 m³
